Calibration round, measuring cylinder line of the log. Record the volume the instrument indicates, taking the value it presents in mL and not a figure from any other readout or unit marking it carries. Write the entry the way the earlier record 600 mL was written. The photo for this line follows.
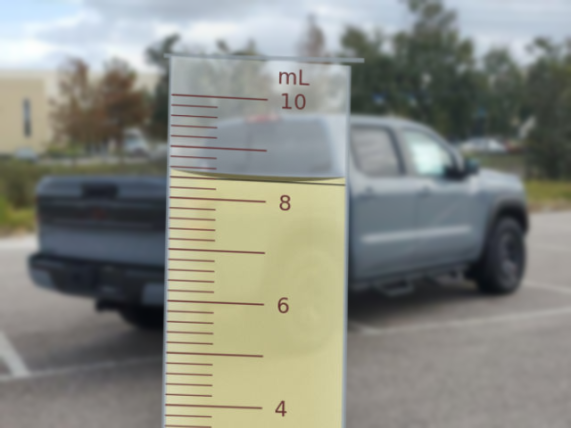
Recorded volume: 8.4 mL
